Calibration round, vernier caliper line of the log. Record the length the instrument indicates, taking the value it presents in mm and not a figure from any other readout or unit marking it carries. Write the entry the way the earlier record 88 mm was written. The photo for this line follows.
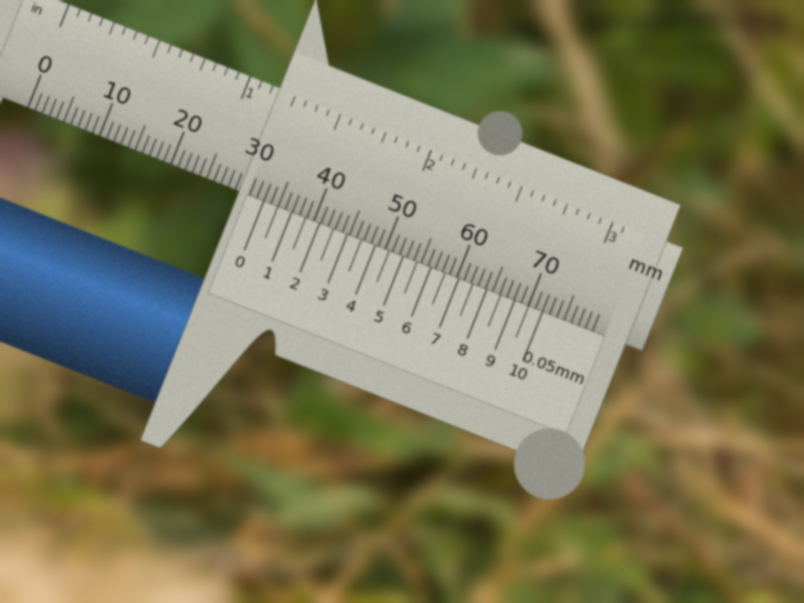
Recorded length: 33.0 mm
